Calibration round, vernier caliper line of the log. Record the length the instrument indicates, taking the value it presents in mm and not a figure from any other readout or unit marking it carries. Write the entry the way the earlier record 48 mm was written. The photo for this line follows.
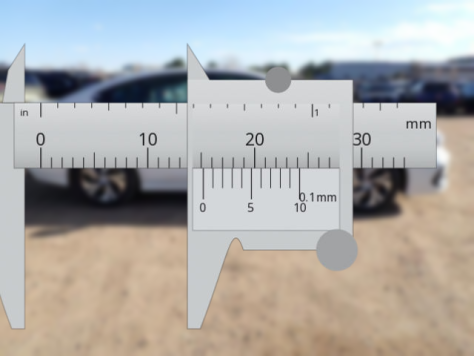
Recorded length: 15.2 mm
